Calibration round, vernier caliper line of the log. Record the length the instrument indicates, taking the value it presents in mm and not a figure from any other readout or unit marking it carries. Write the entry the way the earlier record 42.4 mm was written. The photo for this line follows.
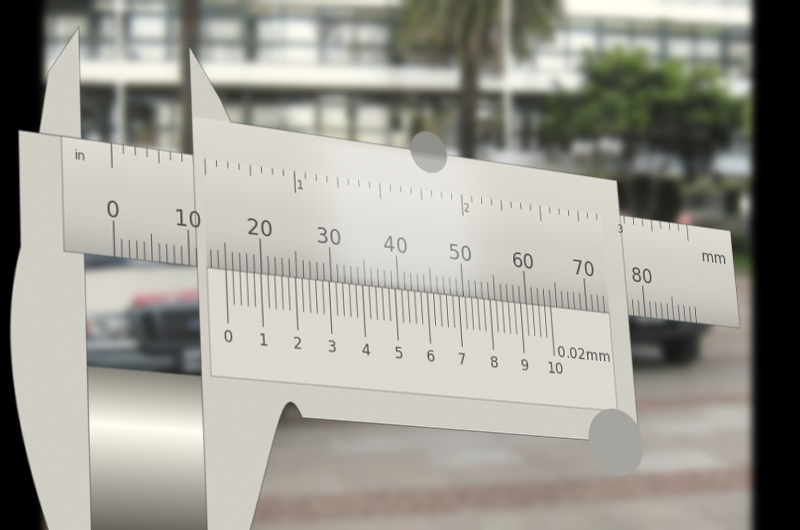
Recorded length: 15.0 mm
